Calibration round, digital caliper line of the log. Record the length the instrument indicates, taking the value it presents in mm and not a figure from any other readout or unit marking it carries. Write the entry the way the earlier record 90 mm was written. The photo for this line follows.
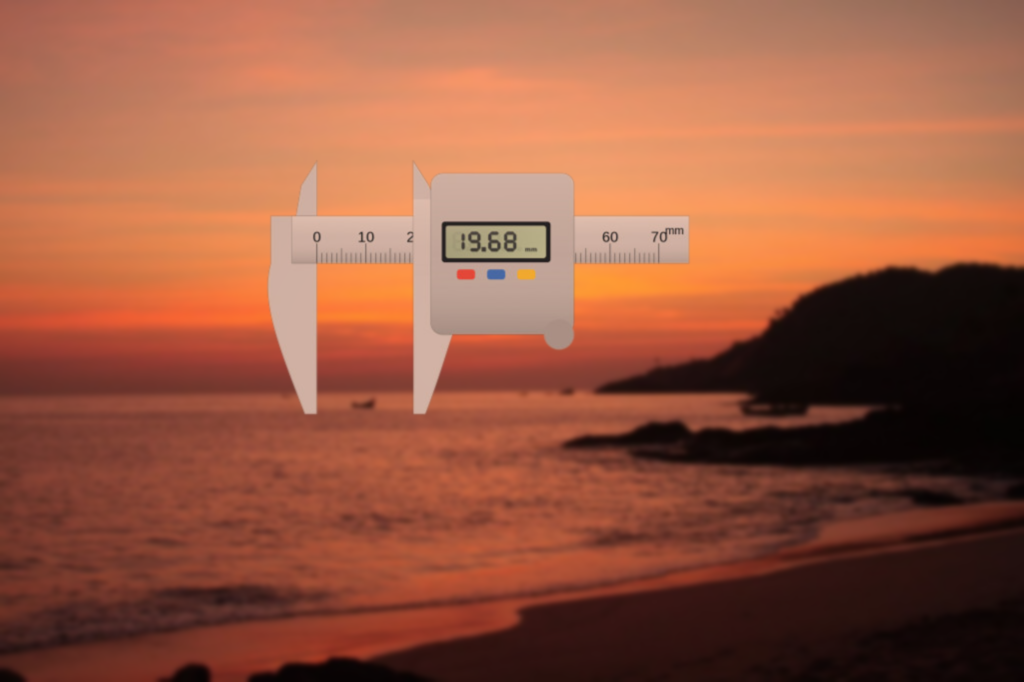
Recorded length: 19.68 mm
